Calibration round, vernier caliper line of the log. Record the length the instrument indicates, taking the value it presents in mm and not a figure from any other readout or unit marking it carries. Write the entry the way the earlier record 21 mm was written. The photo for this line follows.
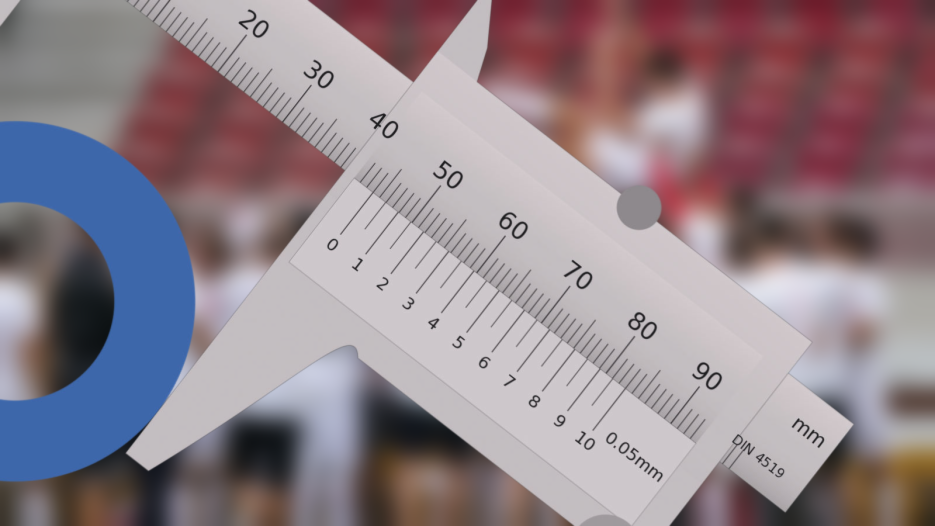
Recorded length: 44.0 mm
